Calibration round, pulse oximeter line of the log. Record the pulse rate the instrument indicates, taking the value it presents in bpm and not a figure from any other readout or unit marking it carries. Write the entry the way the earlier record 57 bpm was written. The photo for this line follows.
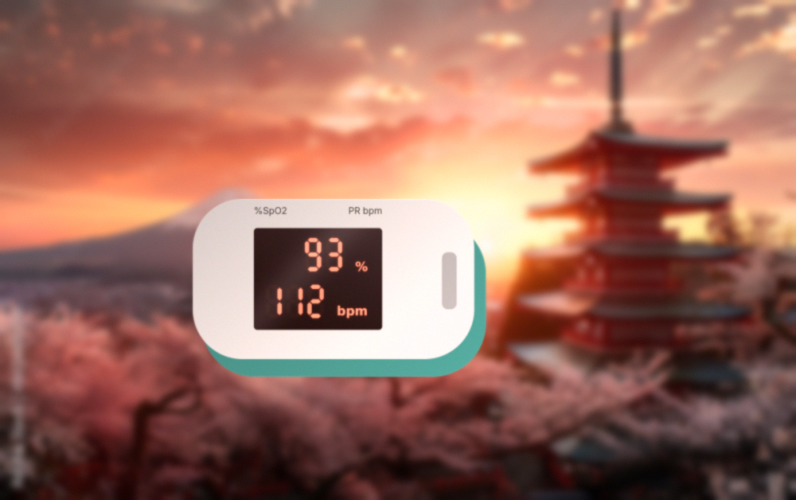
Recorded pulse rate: 112 bpm
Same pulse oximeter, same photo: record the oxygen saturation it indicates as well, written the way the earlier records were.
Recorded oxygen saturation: 93 %
